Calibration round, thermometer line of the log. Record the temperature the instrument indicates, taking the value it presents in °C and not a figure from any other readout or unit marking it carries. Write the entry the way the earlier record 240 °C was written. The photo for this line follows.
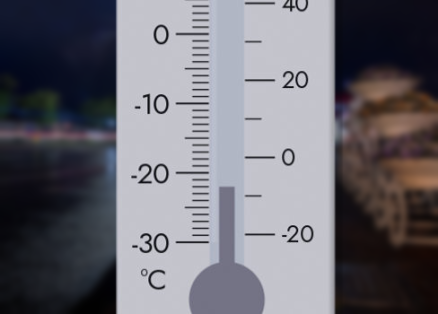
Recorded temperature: -22 °C
